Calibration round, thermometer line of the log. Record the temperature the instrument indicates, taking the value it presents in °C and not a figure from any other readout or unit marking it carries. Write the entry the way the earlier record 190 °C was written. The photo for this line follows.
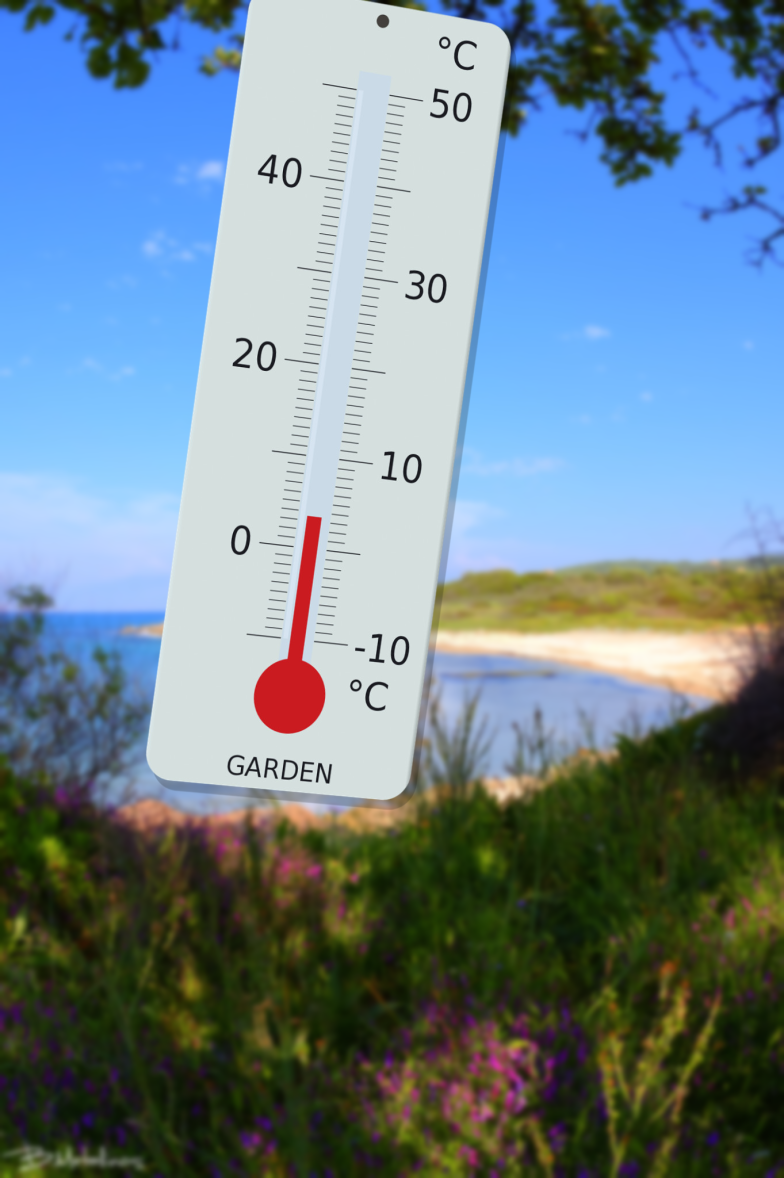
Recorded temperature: 3.5 °C
